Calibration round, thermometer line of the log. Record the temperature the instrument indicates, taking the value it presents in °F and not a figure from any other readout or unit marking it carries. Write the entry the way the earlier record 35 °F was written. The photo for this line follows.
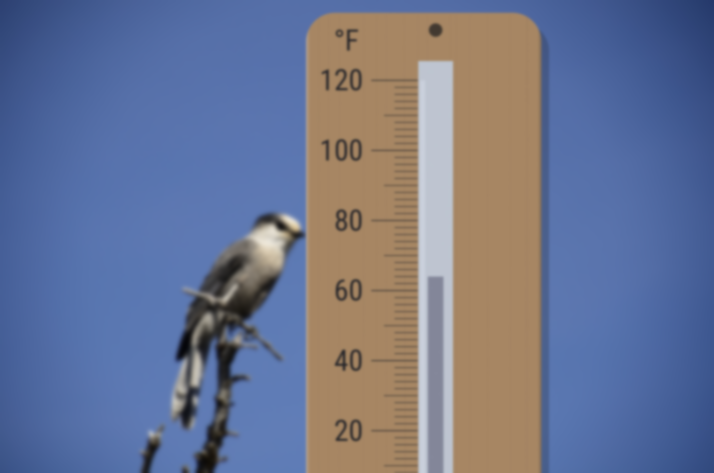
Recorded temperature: 64 °F
